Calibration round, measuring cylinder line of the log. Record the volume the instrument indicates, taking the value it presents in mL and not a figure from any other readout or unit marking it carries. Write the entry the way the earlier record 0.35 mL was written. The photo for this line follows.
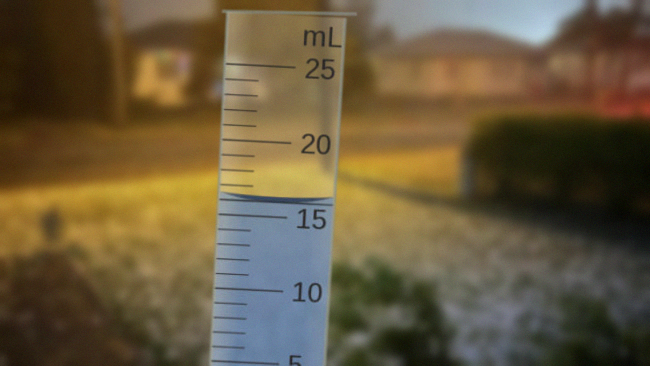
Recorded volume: 16 mL
